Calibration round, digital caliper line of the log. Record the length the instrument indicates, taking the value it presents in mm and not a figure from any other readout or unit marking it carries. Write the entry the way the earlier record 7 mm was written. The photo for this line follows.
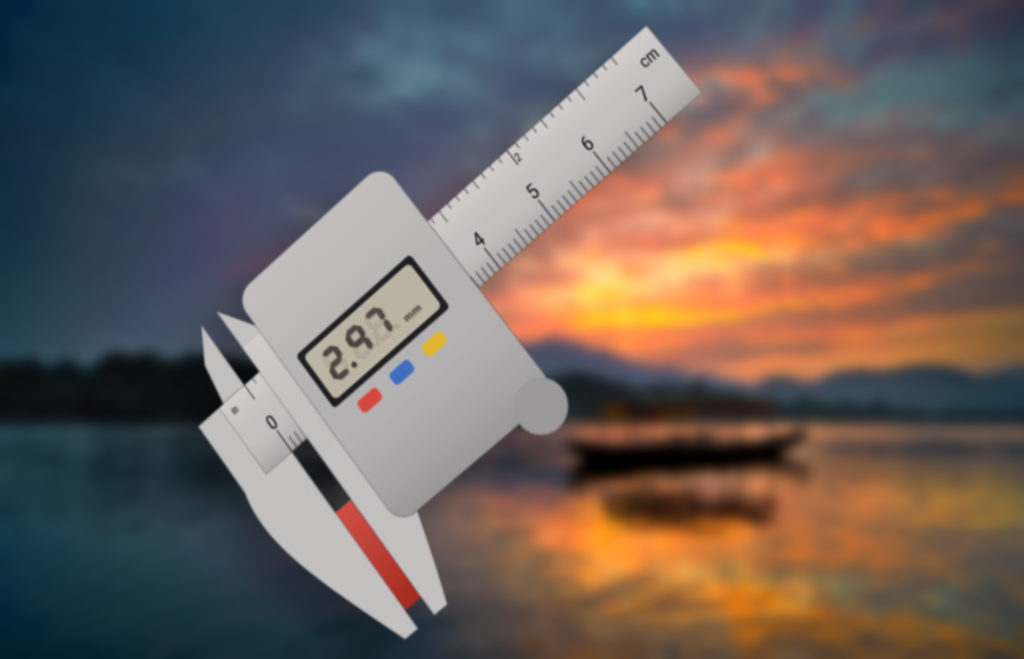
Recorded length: 2.97 mm
